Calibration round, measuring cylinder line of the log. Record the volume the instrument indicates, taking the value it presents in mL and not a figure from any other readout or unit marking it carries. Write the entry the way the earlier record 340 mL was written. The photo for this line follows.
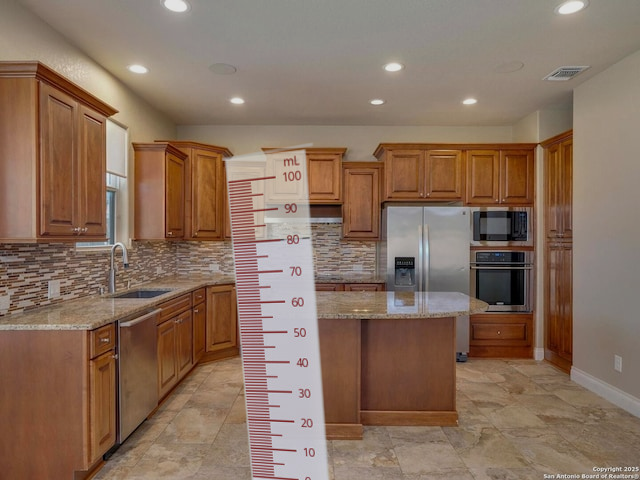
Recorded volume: 80 mL
